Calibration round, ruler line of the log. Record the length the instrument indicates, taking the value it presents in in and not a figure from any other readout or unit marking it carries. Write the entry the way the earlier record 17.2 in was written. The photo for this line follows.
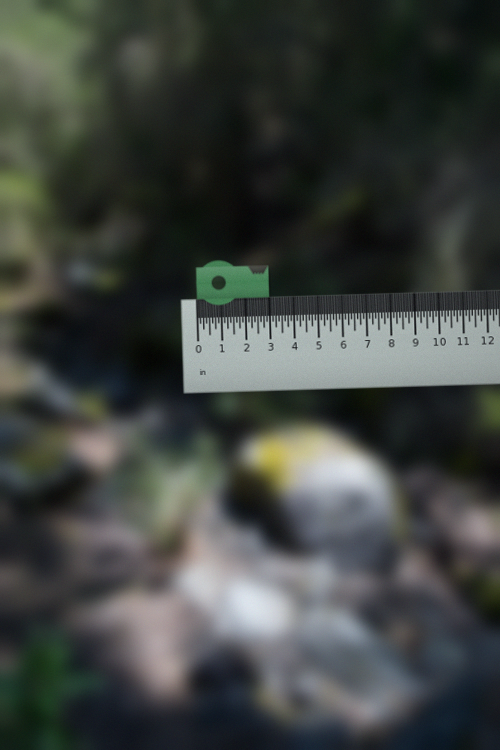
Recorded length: 3 in
